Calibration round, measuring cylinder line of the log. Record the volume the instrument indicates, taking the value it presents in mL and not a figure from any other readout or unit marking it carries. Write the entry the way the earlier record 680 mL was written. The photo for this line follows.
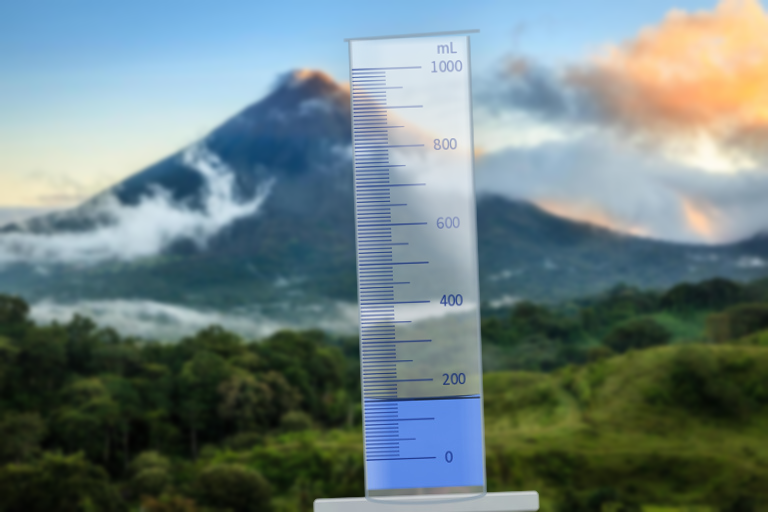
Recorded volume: 150 mL
